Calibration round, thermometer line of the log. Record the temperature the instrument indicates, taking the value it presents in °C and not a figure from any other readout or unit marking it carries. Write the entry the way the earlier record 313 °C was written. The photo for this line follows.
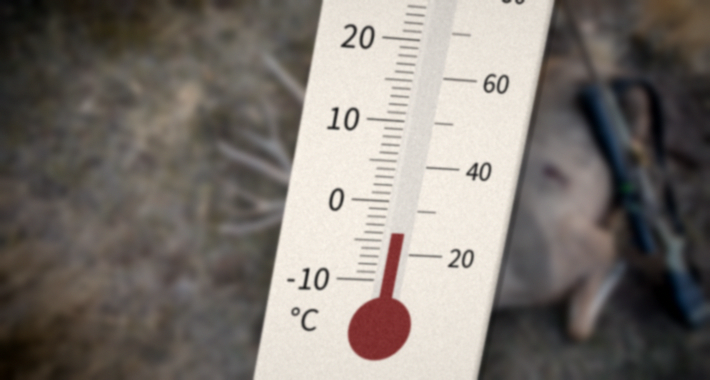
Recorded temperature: -4 °C
